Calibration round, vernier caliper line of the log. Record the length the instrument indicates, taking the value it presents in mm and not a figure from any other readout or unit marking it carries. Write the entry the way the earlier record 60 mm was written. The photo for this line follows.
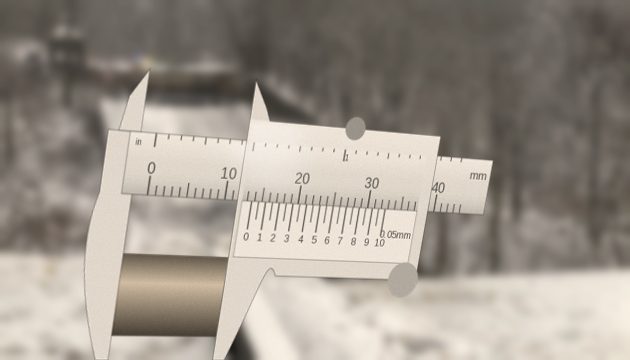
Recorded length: 13.6 mm
